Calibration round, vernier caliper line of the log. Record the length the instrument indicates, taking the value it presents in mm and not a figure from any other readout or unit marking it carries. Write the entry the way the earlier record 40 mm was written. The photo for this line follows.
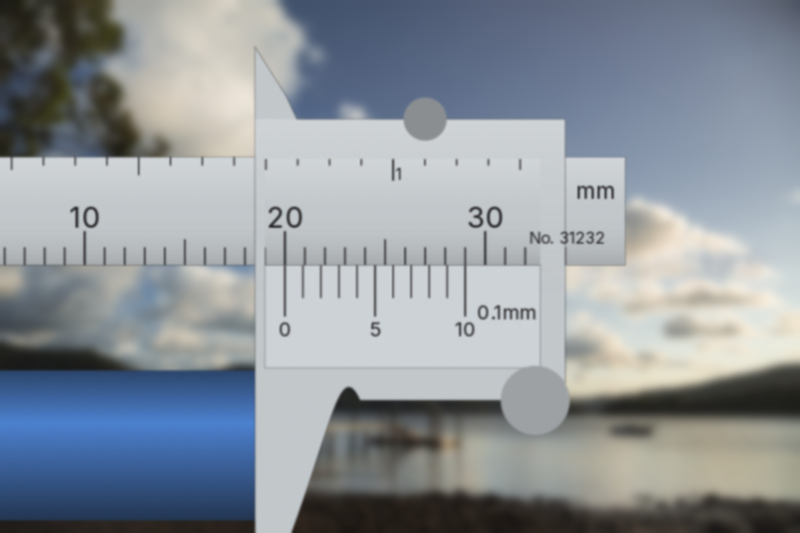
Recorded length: 20.0 mm
